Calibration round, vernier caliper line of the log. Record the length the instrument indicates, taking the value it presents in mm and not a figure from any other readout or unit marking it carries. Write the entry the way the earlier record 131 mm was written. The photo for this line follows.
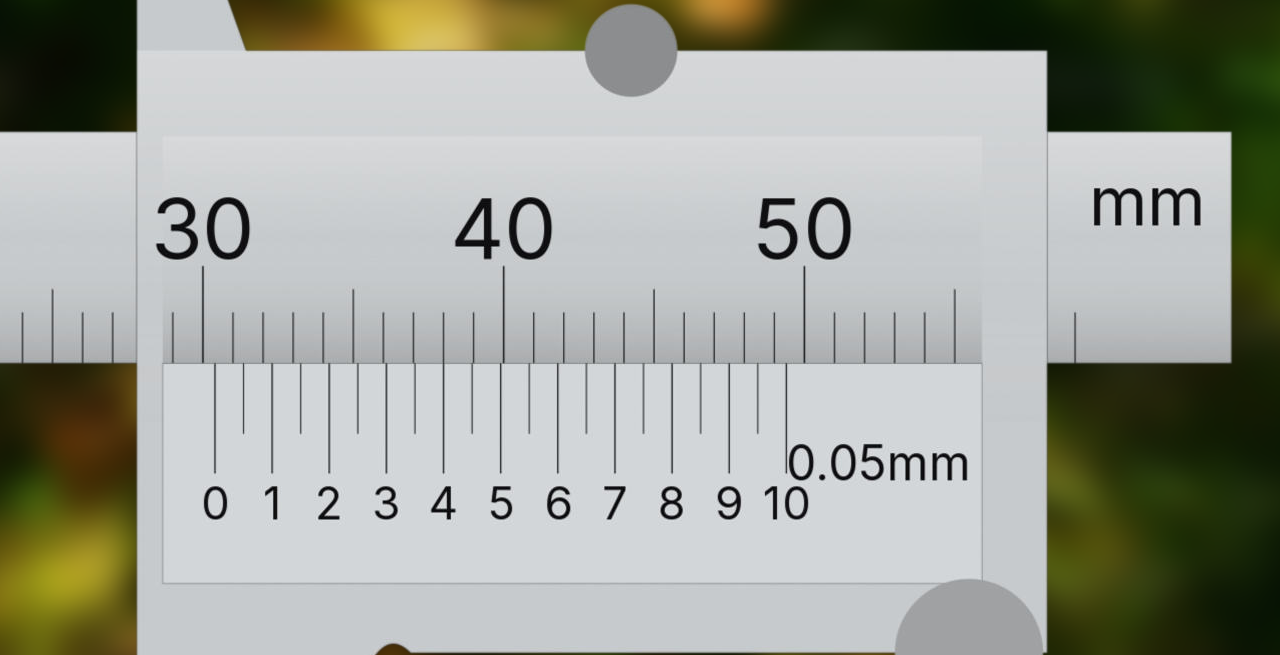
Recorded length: 30.40 mm
